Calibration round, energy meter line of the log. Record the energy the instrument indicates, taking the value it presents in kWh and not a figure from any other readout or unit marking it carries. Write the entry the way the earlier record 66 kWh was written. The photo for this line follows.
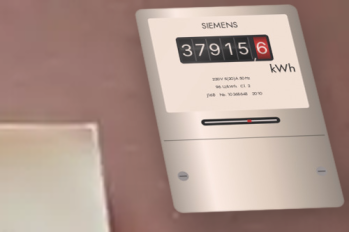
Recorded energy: 37915.6 kWh
